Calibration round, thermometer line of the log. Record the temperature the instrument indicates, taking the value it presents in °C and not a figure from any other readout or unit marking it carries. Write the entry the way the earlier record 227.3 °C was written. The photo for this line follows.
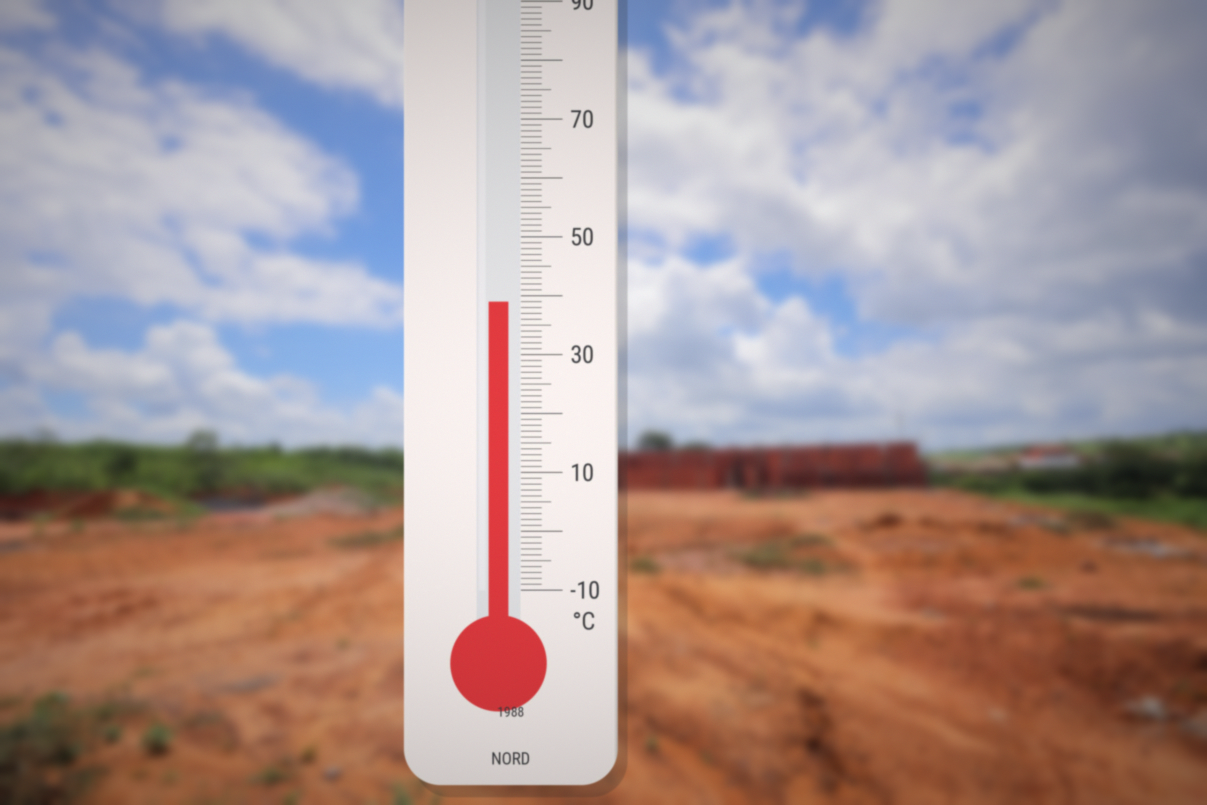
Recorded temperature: 39 °C
